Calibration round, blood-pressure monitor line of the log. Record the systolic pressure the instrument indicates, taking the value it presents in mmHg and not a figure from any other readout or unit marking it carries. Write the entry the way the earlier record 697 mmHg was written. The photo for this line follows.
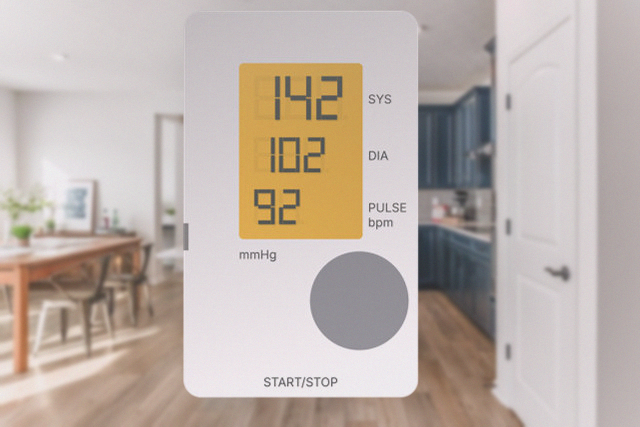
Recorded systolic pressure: 142 mmHg
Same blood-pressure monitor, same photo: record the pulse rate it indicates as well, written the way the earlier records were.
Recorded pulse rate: 92 bpm
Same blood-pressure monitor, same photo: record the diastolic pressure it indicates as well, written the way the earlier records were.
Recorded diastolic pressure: 102 mmHg
